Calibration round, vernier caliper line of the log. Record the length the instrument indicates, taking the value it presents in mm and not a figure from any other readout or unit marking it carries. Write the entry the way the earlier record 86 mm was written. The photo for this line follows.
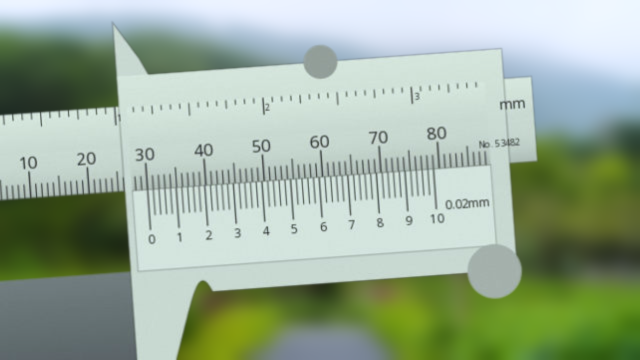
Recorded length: 30.0 mm
